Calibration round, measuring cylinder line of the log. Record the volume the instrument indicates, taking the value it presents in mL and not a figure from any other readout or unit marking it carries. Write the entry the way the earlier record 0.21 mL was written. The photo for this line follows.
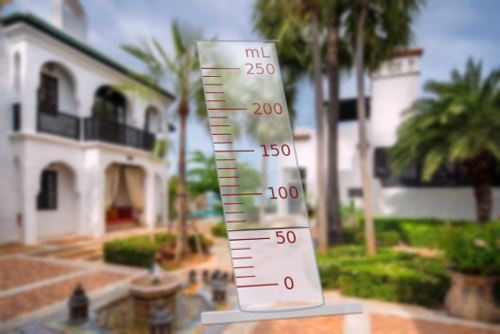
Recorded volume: 60 mL
